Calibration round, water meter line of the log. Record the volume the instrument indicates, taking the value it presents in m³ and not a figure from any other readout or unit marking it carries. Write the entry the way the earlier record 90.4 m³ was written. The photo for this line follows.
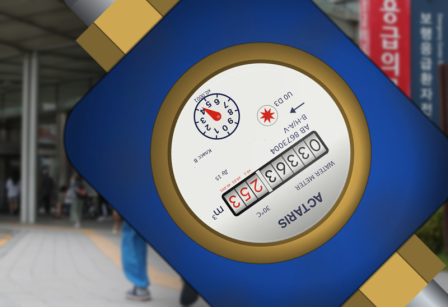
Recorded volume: 3363.2534 m³
